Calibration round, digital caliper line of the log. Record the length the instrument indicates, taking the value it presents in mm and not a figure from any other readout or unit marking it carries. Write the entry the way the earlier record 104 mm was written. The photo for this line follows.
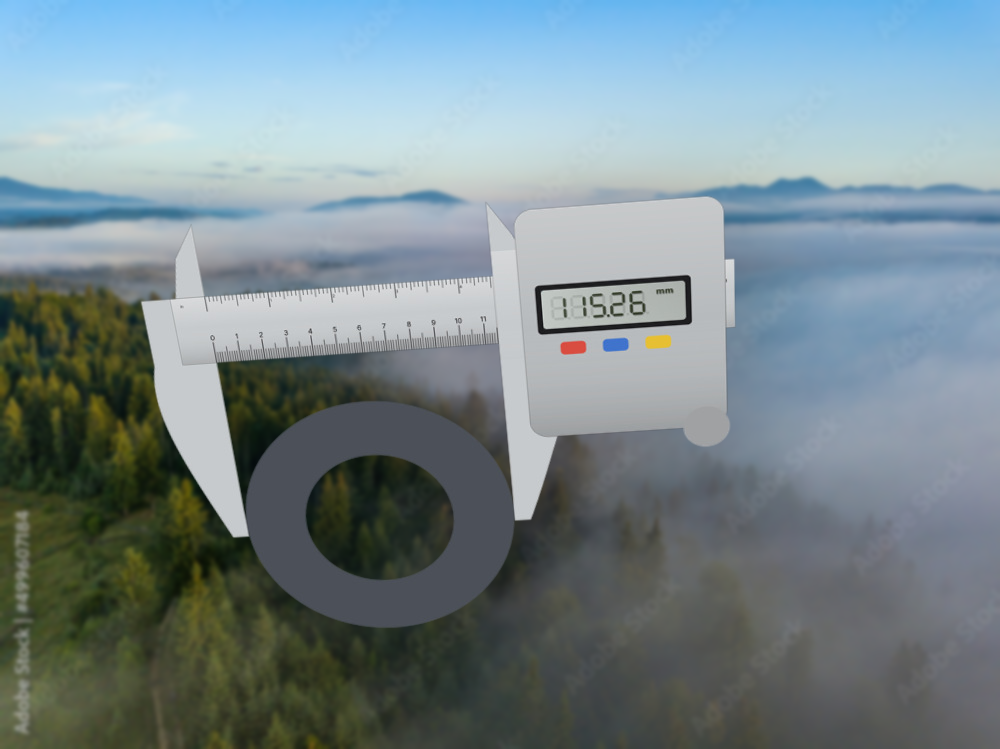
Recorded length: 115.26 mm
